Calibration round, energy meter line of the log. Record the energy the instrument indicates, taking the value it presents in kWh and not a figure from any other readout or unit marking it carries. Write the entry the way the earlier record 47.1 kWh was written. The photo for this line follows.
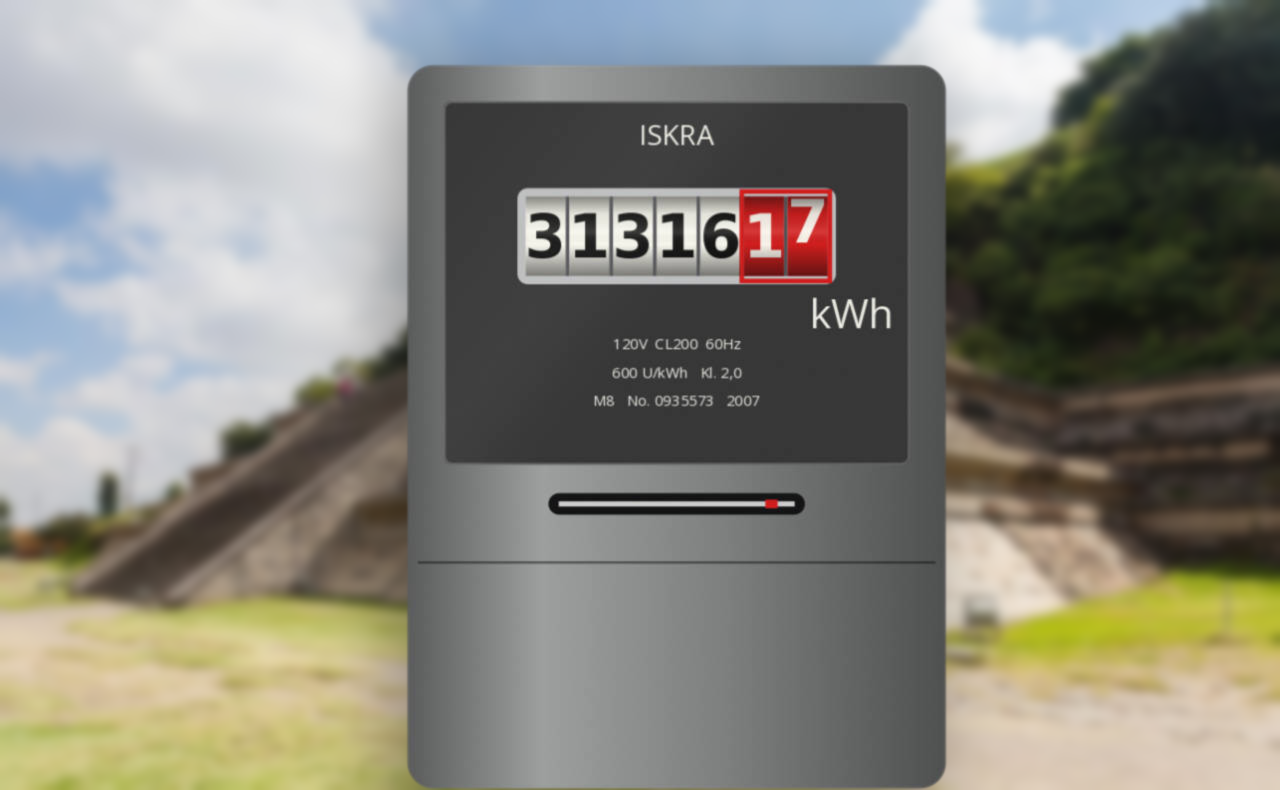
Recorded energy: 31316.17 kWh
